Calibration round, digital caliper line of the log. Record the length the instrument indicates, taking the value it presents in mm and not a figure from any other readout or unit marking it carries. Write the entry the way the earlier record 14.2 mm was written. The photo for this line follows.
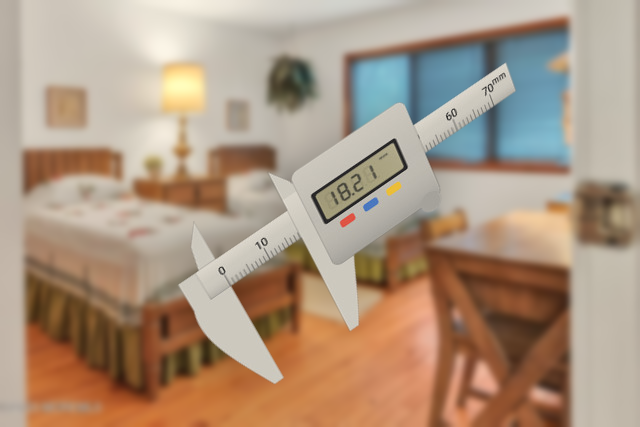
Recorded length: 18.21 mm
